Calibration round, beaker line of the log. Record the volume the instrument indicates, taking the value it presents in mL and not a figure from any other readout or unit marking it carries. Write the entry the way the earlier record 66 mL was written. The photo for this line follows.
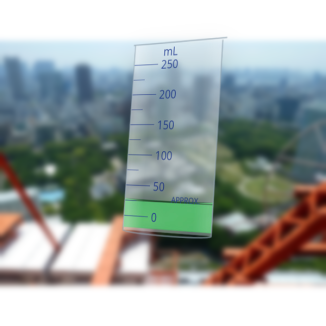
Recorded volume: 25 mL
